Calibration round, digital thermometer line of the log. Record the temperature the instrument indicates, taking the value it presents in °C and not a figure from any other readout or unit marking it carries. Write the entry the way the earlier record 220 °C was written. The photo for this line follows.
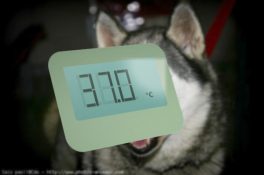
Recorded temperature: 37.0 °C
